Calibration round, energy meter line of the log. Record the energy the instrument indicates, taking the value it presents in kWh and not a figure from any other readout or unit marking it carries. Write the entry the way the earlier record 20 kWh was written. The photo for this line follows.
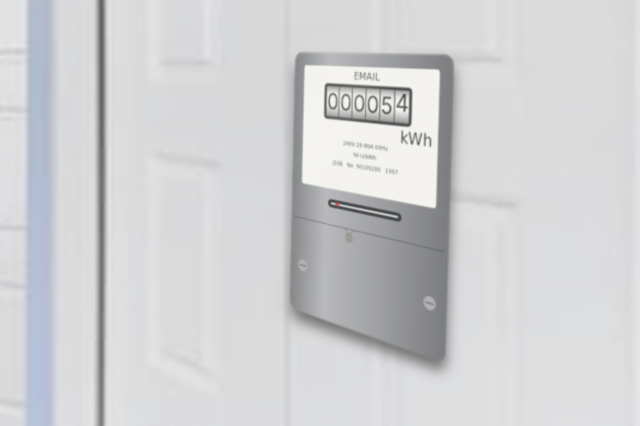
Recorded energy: 54 kWh
